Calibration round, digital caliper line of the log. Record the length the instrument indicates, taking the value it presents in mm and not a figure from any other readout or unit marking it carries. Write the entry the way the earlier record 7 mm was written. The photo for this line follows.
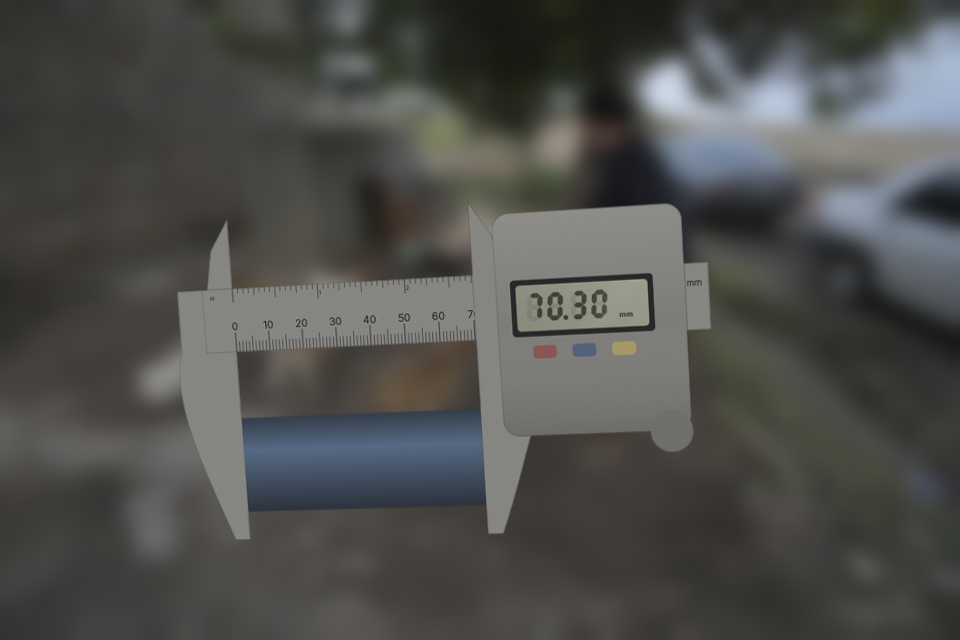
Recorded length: 70.30 mm
